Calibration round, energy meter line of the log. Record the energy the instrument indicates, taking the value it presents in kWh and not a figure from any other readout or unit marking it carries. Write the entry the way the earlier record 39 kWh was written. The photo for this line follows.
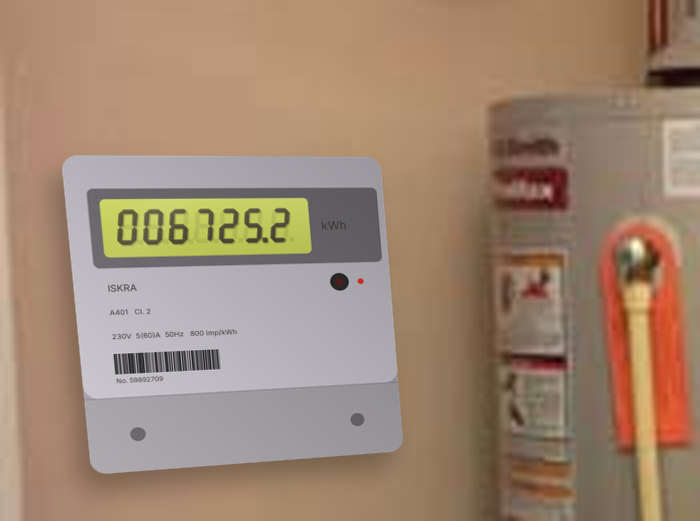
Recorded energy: 6725.2 kWh
